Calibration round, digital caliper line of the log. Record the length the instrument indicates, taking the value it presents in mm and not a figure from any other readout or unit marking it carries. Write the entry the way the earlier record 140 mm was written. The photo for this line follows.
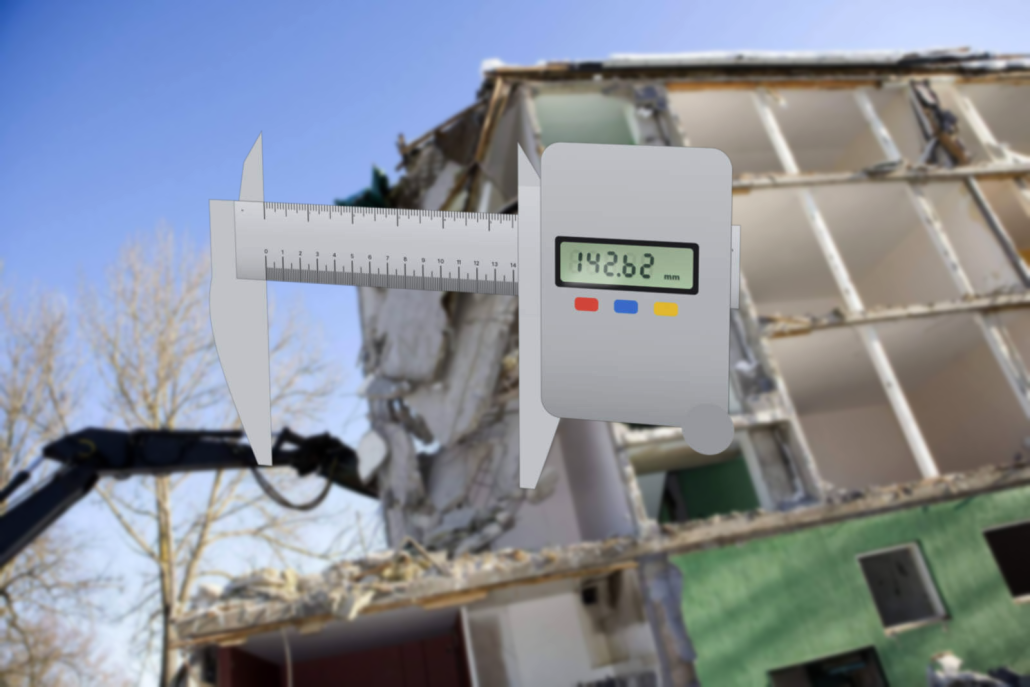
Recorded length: 142.62 mm
